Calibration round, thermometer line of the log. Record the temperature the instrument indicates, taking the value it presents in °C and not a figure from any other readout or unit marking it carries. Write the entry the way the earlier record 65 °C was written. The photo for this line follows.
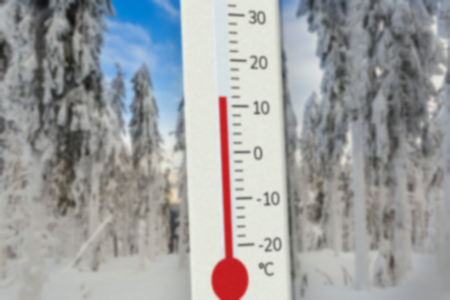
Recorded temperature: 12 °C
